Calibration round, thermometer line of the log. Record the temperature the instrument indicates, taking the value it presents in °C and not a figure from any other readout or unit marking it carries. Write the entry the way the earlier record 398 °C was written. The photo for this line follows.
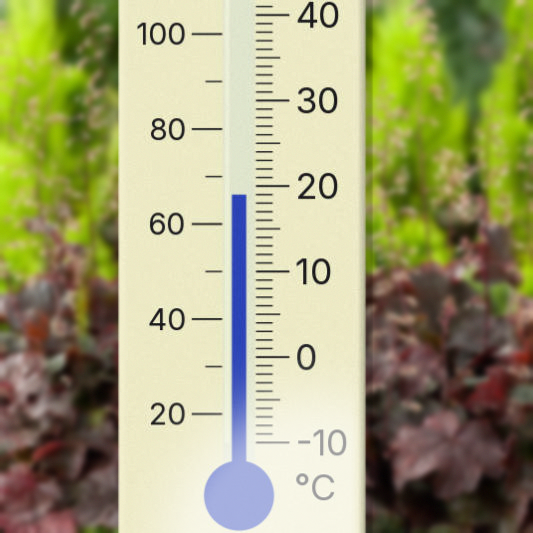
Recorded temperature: 19 °C
